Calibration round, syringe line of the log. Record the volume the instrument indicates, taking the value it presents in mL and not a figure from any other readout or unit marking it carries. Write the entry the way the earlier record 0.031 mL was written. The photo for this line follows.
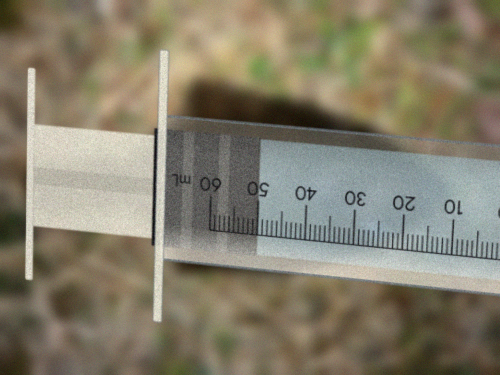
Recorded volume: 50 mL
